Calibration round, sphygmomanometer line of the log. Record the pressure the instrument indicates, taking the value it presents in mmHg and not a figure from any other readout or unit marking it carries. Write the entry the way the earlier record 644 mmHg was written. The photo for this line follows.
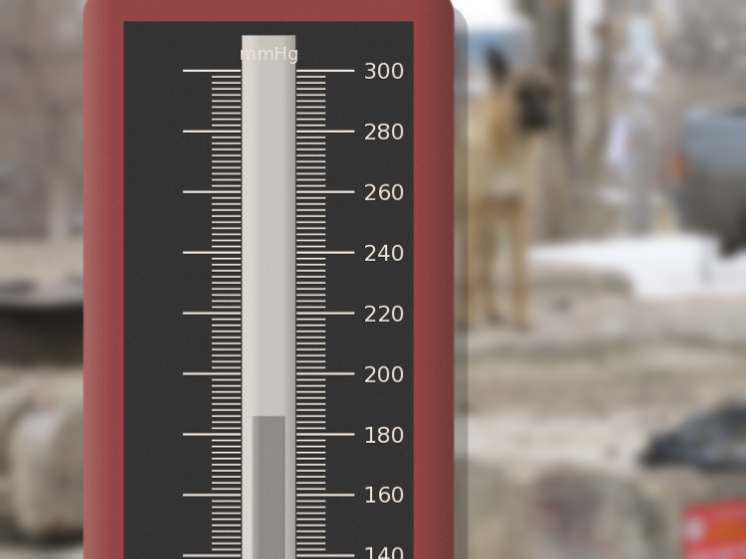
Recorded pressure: 186 mmHg
